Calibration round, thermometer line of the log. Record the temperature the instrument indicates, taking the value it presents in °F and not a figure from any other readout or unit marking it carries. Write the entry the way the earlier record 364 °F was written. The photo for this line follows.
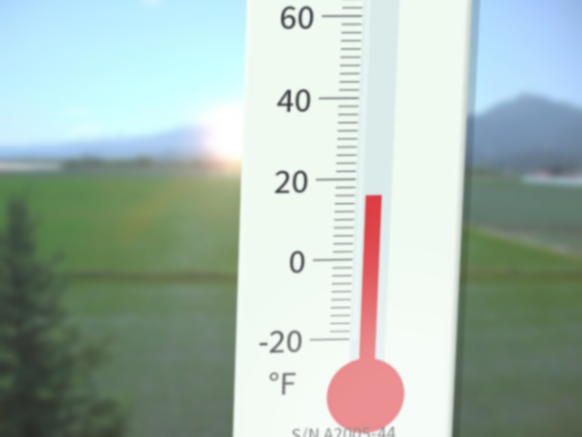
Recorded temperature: 16 °F
